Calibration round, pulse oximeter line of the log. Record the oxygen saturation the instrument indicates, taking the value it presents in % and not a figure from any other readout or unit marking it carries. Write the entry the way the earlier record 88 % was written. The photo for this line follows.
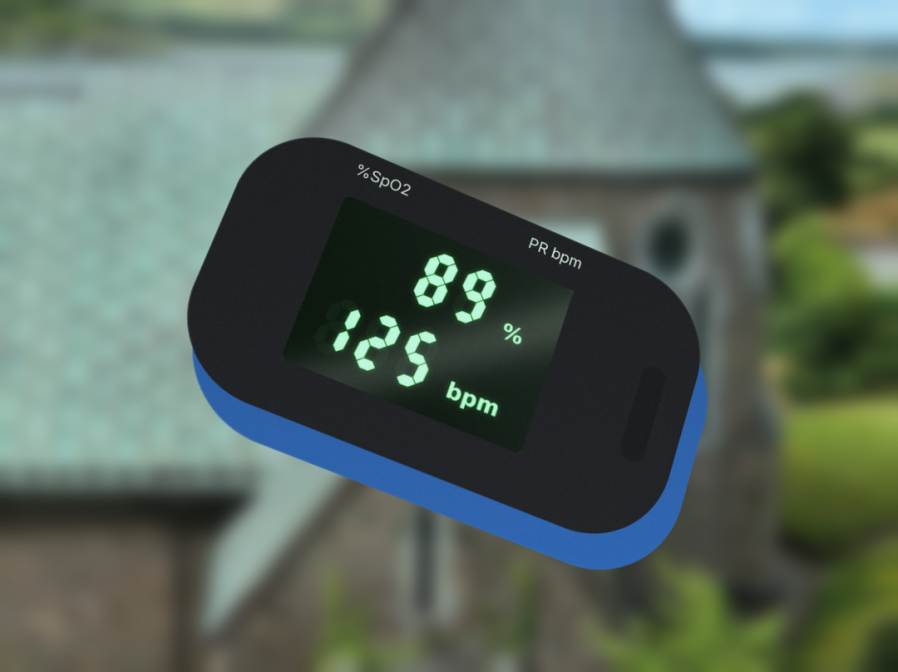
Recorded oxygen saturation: 89 %
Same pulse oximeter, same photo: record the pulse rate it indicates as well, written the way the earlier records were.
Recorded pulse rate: 125 bpm
